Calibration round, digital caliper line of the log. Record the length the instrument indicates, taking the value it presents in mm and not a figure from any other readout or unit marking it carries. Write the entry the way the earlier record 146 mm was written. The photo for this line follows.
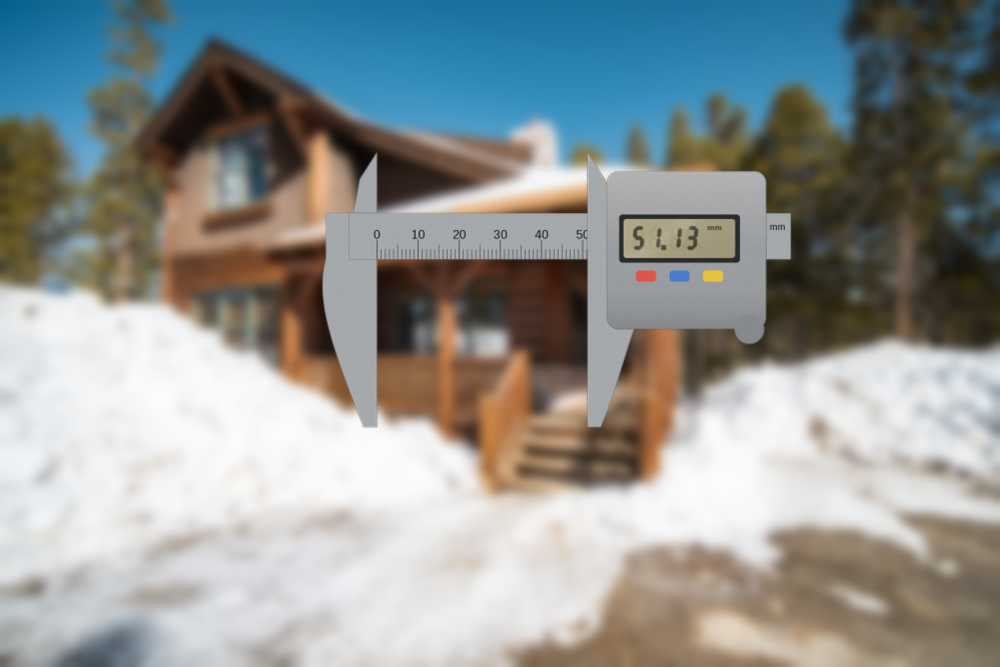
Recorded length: 51.13 mm
